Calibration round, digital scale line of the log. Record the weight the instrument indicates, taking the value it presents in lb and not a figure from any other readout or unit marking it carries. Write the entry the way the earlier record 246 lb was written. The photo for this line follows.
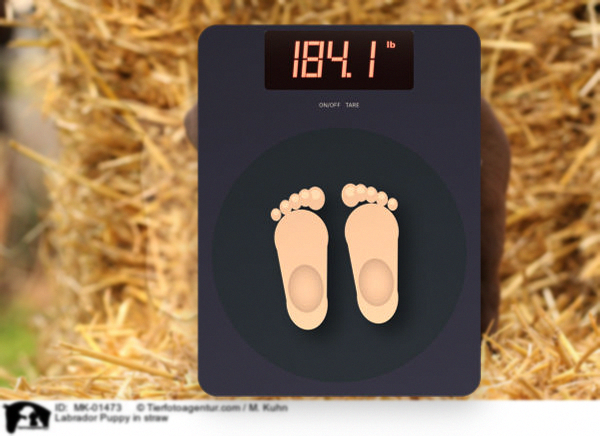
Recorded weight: 184.1 lb
